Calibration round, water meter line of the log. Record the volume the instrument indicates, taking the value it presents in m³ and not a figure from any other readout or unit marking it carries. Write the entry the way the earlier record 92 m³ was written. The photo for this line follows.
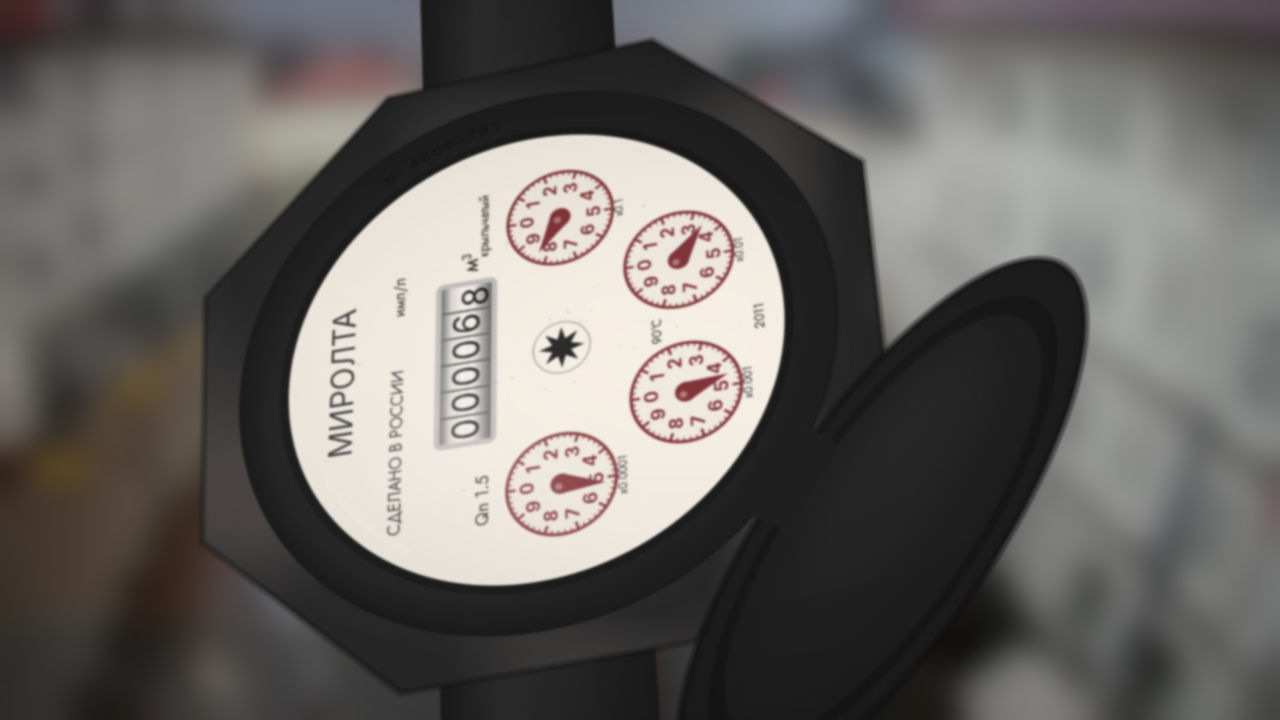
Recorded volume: 67.8345 m³
